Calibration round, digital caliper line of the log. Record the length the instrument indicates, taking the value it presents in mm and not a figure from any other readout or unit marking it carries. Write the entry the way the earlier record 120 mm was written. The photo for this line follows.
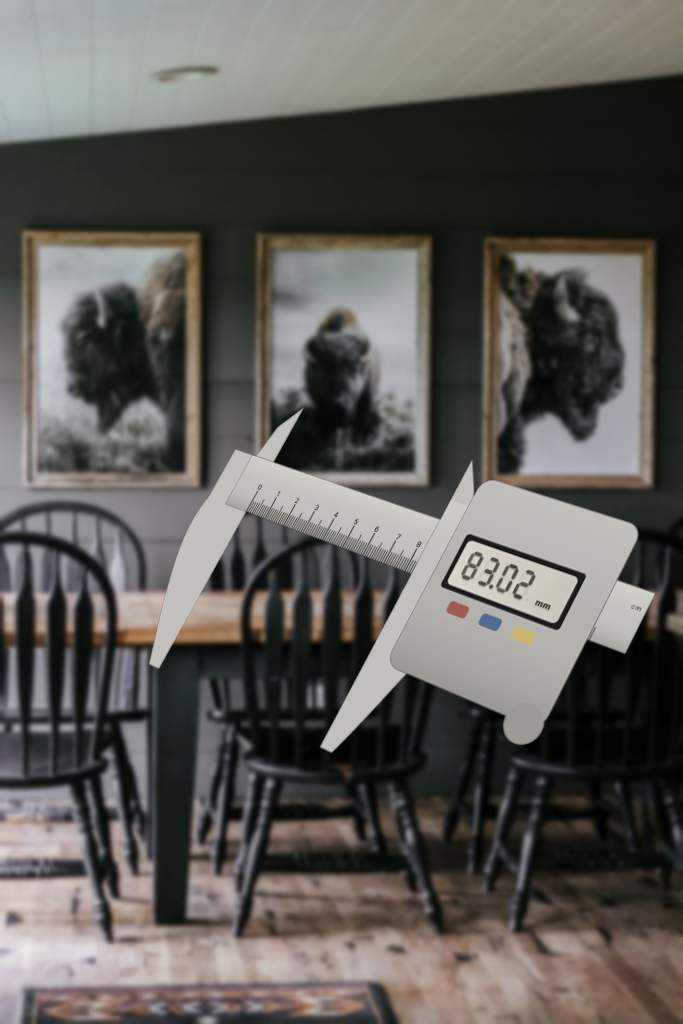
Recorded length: 83.02 mm
